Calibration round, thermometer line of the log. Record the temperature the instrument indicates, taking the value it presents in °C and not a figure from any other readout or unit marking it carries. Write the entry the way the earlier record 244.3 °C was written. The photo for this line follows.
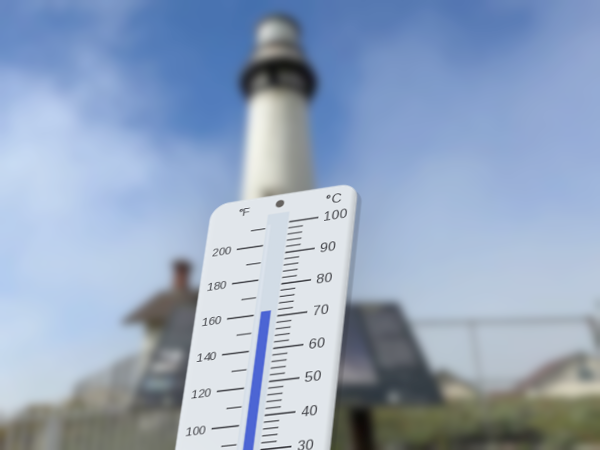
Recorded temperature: 72 °C
